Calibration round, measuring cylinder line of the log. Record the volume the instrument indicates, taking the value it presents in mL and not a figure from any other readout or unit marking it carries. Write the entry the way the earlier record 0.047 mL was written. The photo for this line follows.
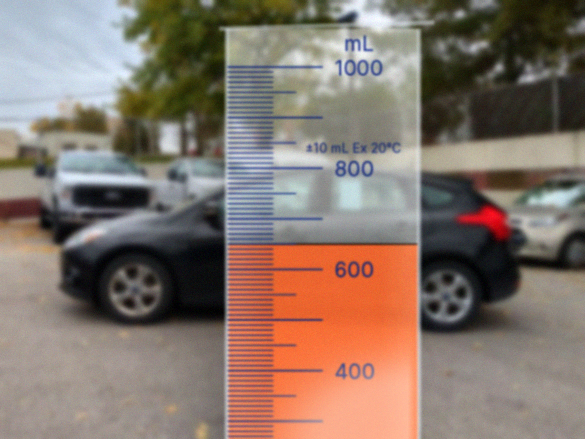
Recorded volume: 650 mL
